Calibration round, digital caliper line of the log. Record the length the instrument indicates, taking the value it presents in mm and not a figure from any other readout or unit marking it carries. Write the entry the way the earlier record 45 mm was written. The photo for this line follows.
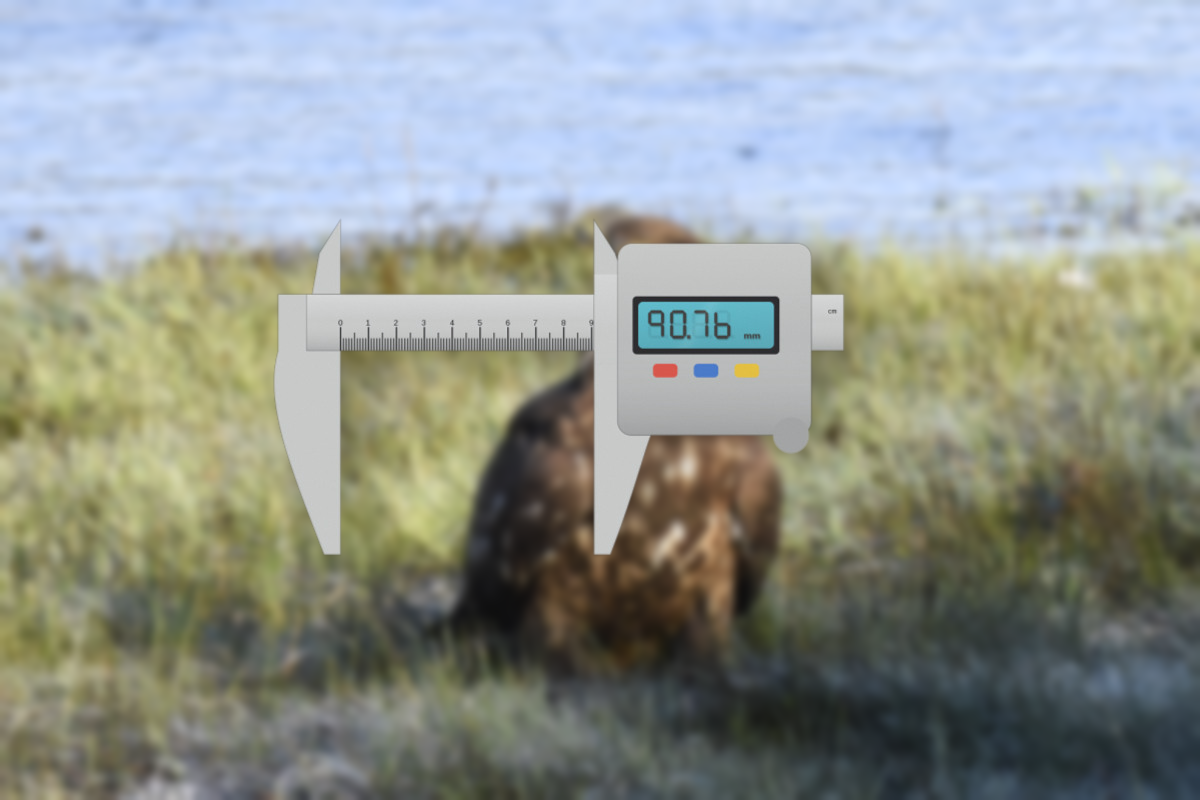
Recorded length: 90.76 mm
